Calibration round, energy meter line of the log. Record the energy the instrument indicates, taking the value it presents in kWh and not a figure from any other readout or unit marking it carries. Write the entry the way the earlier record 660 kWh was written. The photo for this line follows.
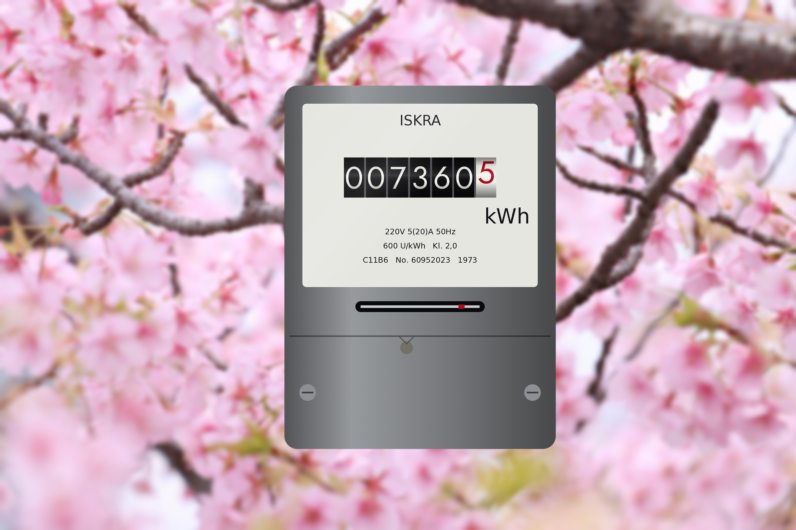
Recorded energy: 7360.5 kWh
